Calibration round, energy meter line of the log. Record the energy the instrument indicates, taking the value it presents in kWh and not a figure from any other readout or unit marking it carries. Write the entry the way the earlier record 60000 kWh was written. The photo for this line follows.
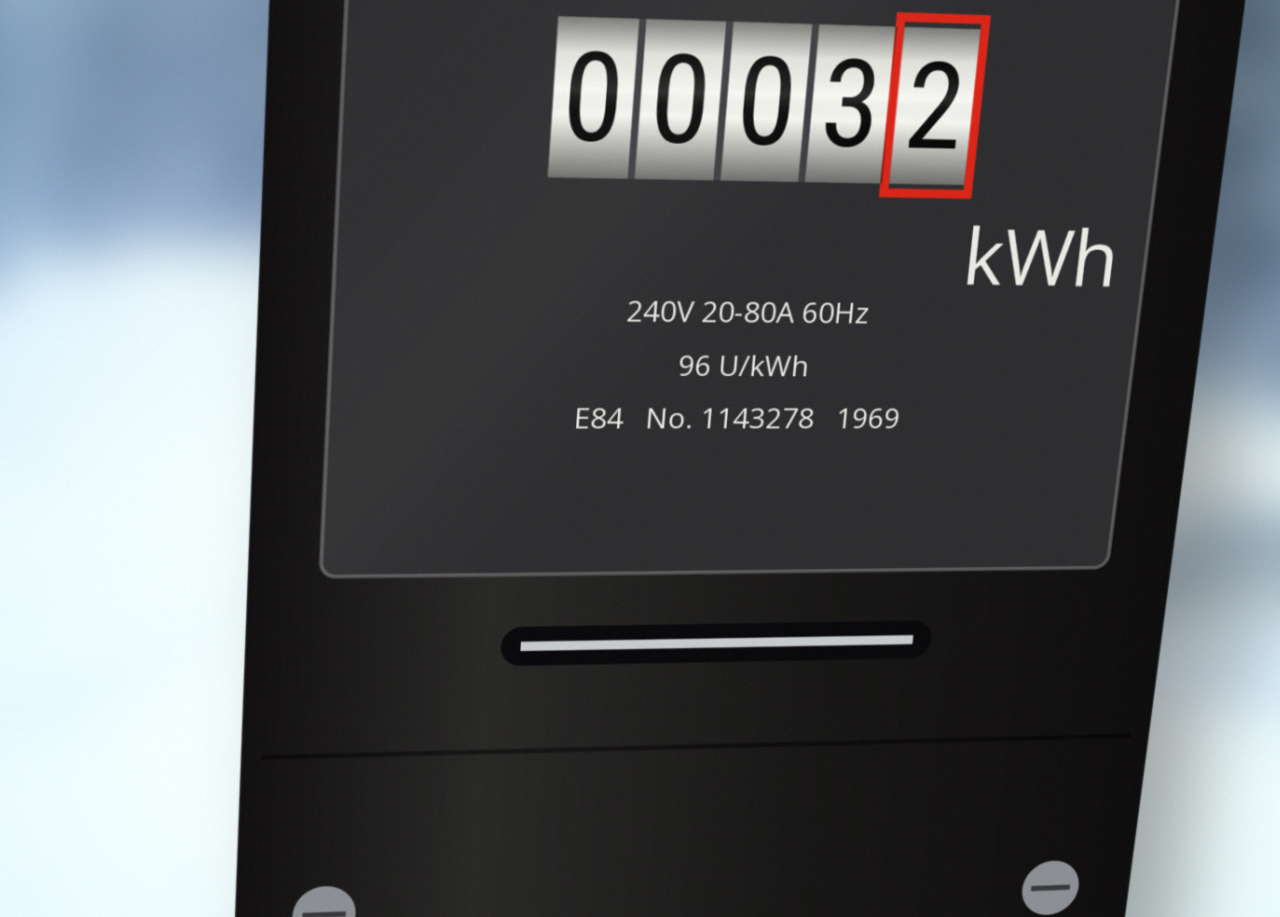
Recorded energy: 3.2 kWh
